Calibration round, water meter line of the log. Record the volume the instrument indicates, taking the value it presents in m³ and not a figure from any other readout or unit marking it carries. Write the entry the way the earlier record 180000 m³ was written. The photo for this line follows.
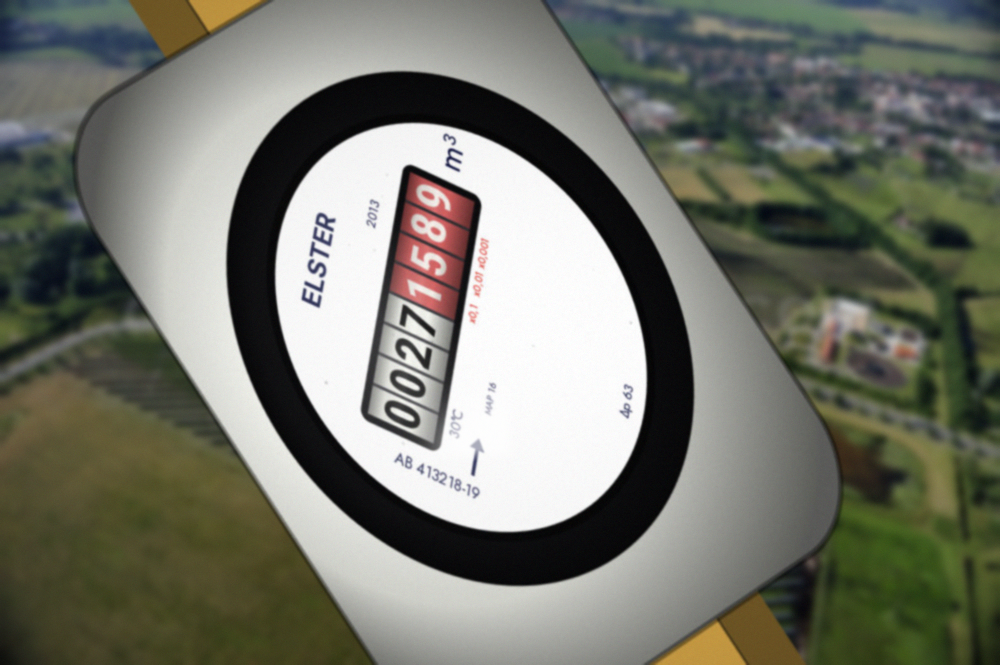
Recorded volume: 27.1589 m³
